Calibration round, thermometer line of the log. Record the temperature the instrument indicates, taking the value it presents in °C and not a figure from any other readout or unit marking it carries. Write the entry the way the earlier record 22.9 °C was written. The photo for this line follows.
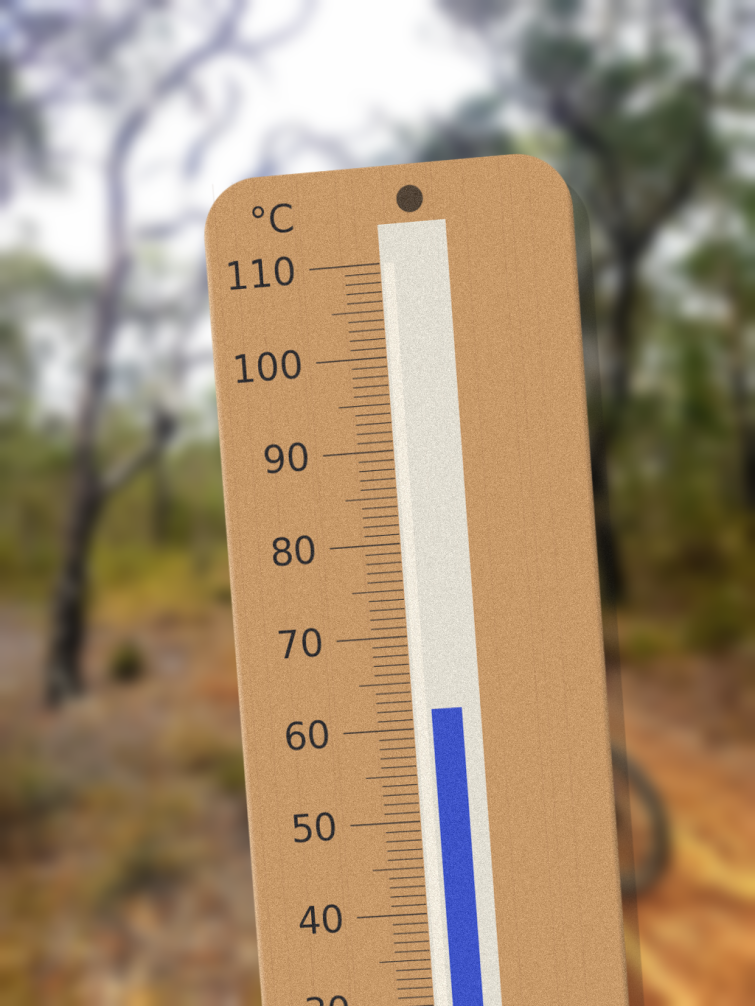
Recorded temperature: 62 °C
